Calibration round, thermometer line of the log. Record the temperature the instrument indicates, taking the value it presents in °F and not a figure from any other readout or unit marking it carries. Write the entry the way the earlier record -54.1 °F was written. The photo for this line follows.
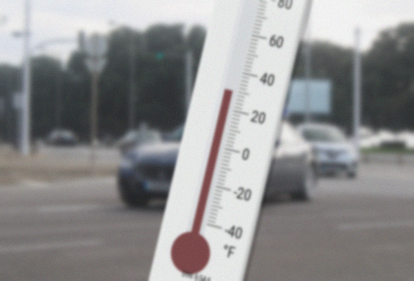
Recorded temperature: 30 °F
